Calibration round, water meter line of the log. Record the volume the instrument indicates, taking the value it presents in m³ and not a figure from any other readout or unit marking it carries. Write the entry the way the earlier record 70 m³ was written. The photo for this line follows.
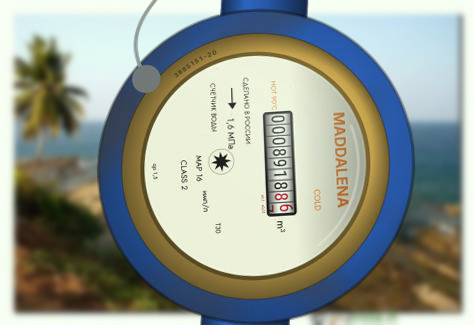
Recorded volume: 8918.86 m³
